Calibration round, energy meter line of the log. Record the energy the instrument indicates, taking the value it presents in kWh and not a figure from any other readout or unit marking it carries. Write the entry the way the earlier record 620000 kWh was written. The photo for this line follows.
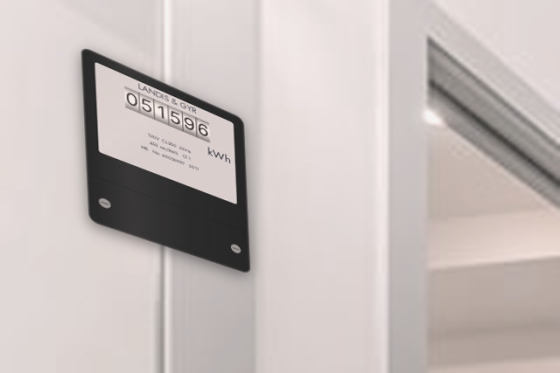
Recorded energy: 51596 kWh
